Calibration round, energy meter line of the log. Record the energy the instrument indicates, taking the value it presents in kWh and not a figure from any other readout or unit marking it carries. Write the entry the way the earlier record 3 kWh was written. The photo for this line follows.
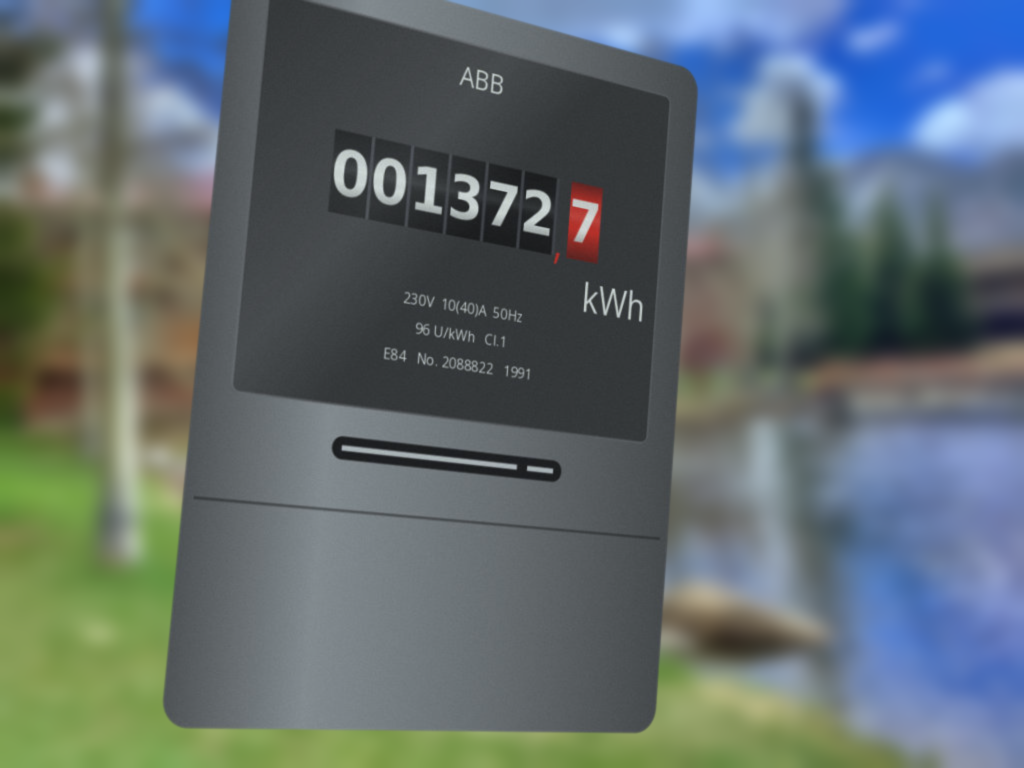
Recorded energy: 1372.7 kWh
